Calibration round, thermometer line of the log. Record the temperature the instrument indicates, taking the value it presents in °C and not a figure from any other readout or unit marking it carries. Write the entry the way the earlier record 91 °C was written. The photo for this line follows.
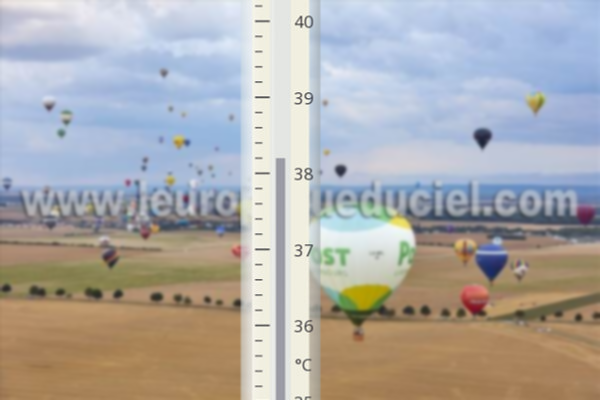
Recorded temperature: 38.2 °C
